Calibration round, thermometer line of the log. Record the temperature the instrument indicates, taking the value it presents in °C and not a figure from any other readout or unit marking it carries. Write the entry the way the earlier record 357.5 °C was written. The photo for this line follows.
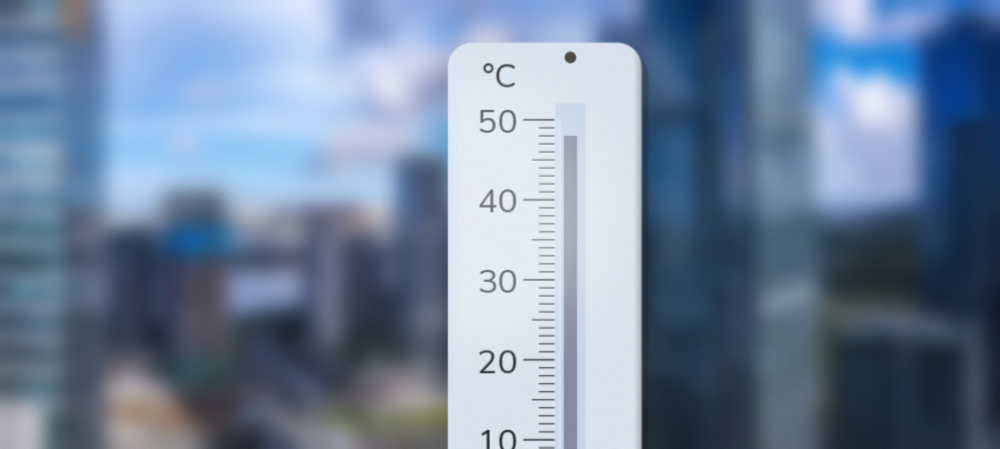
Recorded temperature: 48 °C
